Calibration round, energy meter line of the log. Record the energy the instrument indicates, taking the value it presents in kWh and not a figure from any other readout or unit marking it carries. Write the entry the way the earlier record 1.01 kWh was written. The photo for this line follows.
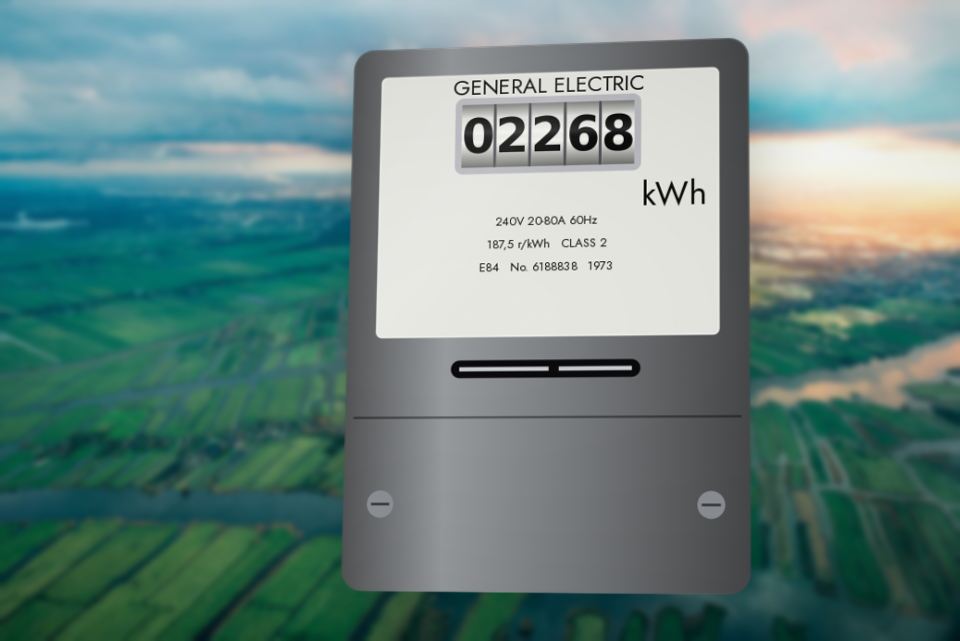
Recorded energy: 2268 kWh
